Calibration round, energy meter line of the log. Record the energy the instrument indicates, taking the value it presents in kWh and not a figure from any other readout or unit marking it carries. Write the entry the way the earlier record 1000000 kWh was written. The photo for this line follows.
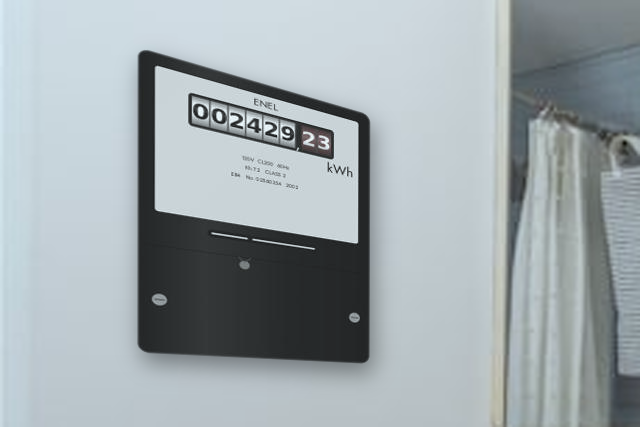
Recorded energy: 2429.23 kWh
